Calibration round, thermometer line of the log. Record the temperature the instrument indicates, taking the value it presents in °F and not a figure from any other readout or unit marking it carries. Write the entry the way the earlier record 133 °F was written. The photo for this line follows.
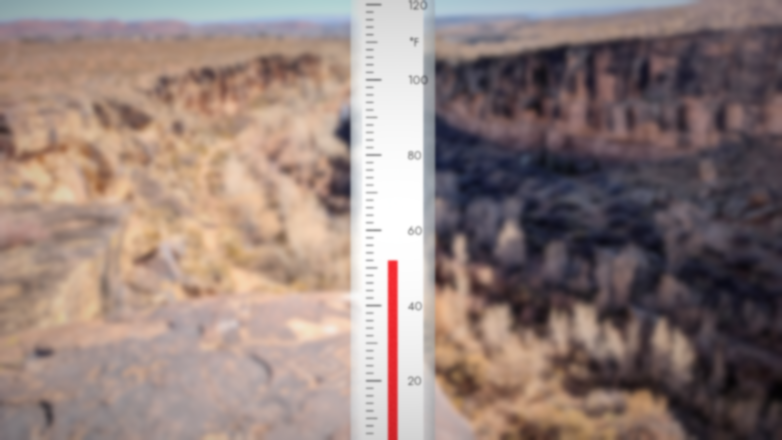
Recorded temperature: 52 °F
